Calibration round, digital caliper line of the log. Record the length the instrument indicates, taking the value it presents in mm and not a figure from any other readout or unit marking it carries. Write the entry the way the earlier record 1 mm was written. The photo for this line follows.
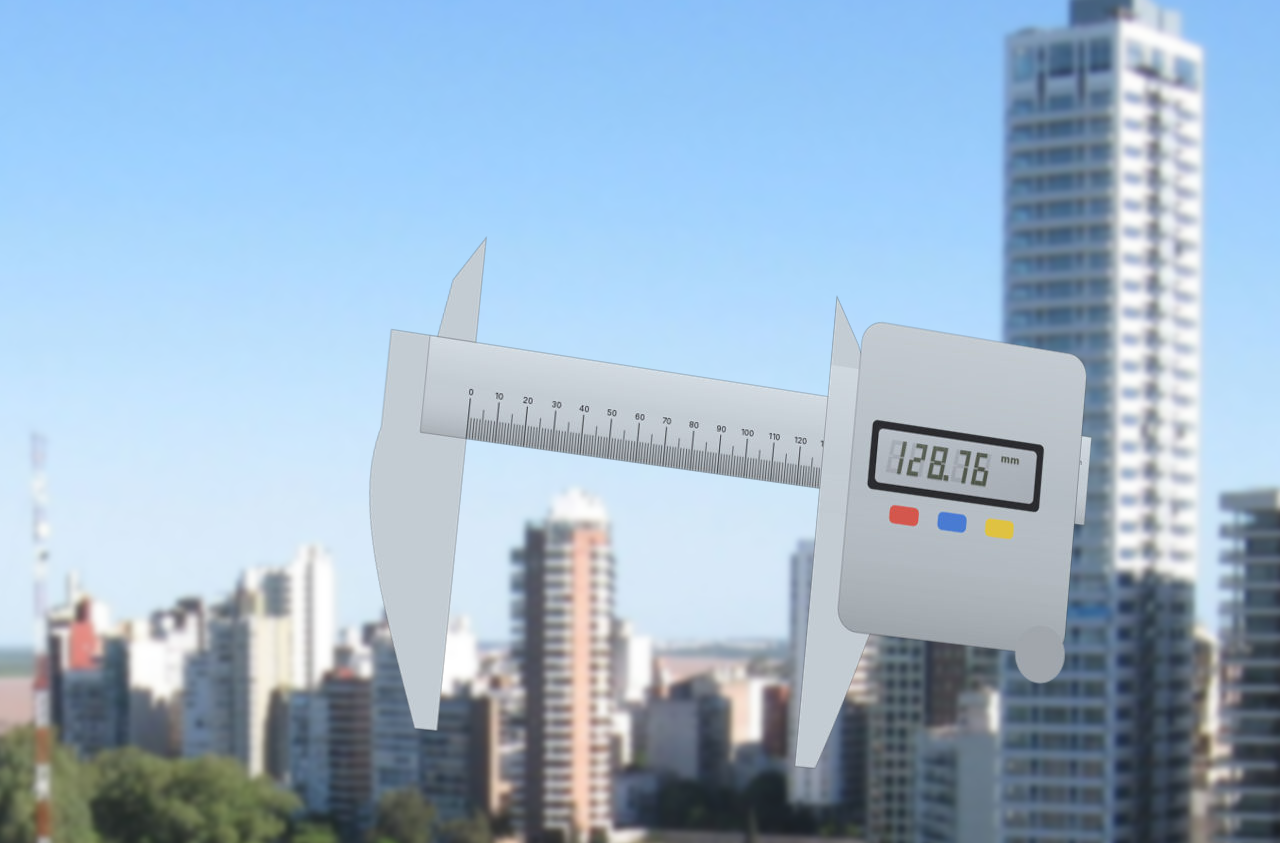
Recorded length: 128.76 mm
